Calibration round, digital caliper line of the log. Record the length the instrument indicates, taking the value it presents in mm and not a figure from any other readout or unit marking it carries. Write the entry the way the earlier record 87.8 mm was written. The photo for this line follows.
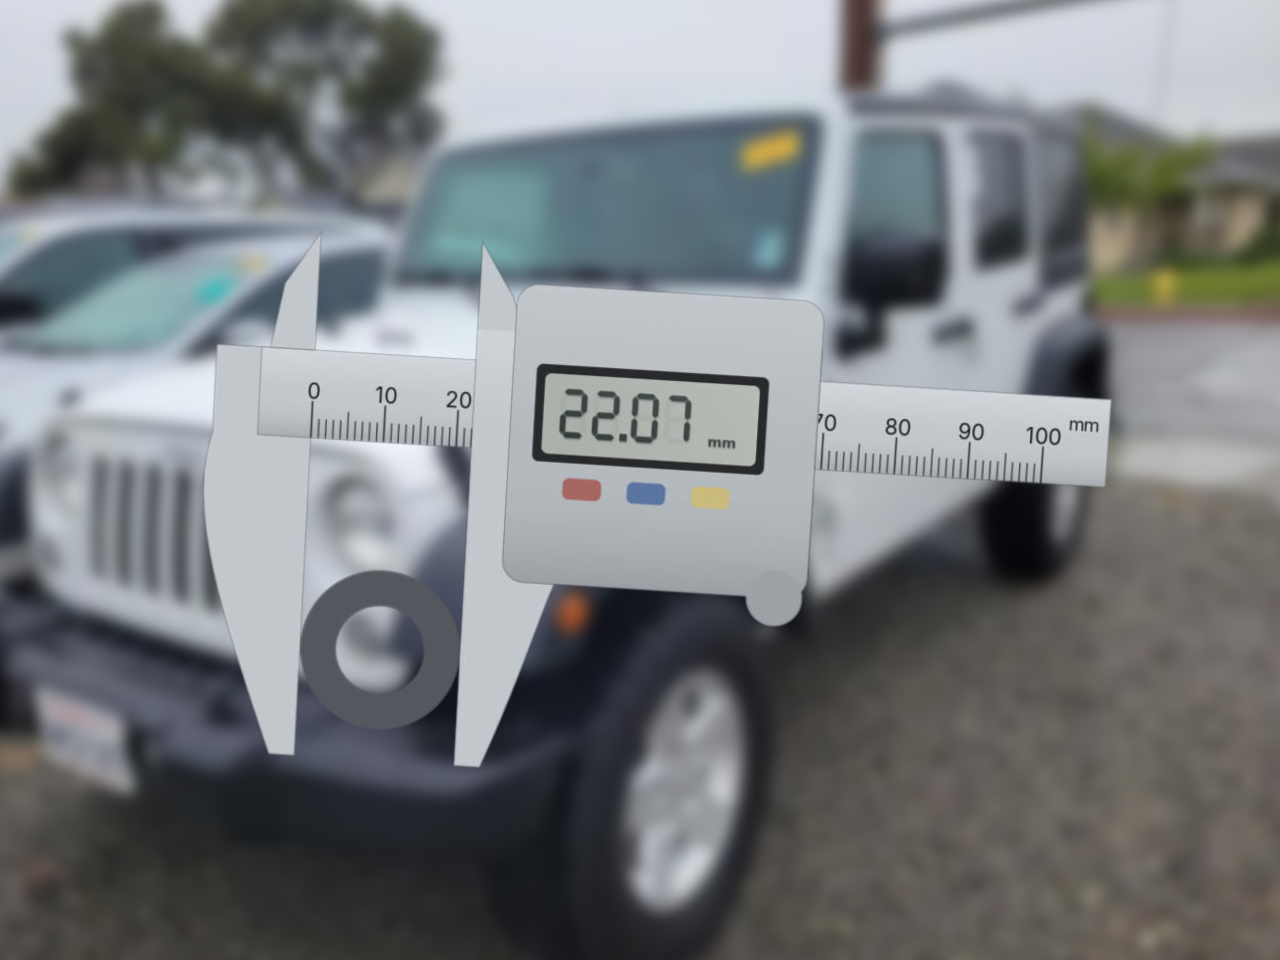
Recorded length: 22.07 mm
